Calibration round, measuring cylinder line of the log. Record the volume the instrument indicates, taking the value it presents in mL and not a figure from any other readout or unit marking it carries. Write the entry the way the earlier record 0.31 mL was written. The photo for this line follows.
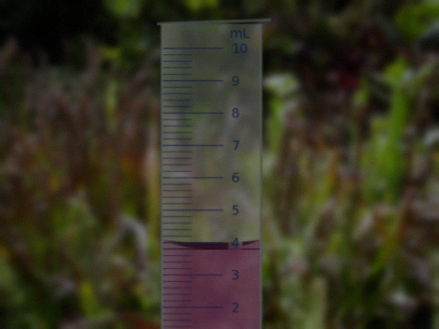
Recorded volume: 3.8 mL
